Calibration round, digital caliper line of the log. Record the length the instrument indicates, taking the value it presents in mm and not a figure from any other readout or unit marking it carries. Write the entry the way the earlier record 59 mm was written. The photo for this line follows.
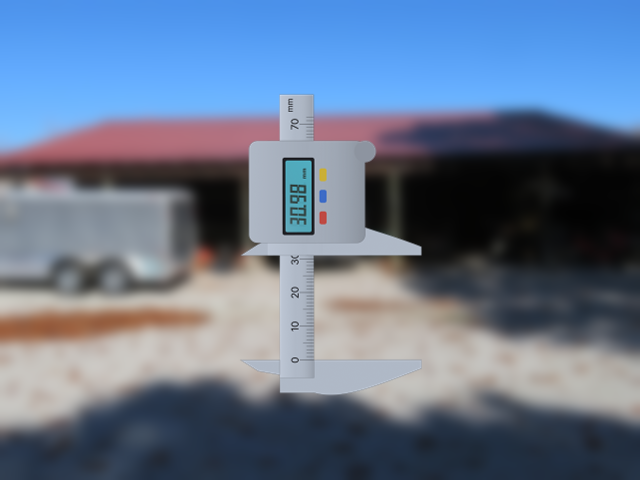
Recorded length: 30.98 mm
